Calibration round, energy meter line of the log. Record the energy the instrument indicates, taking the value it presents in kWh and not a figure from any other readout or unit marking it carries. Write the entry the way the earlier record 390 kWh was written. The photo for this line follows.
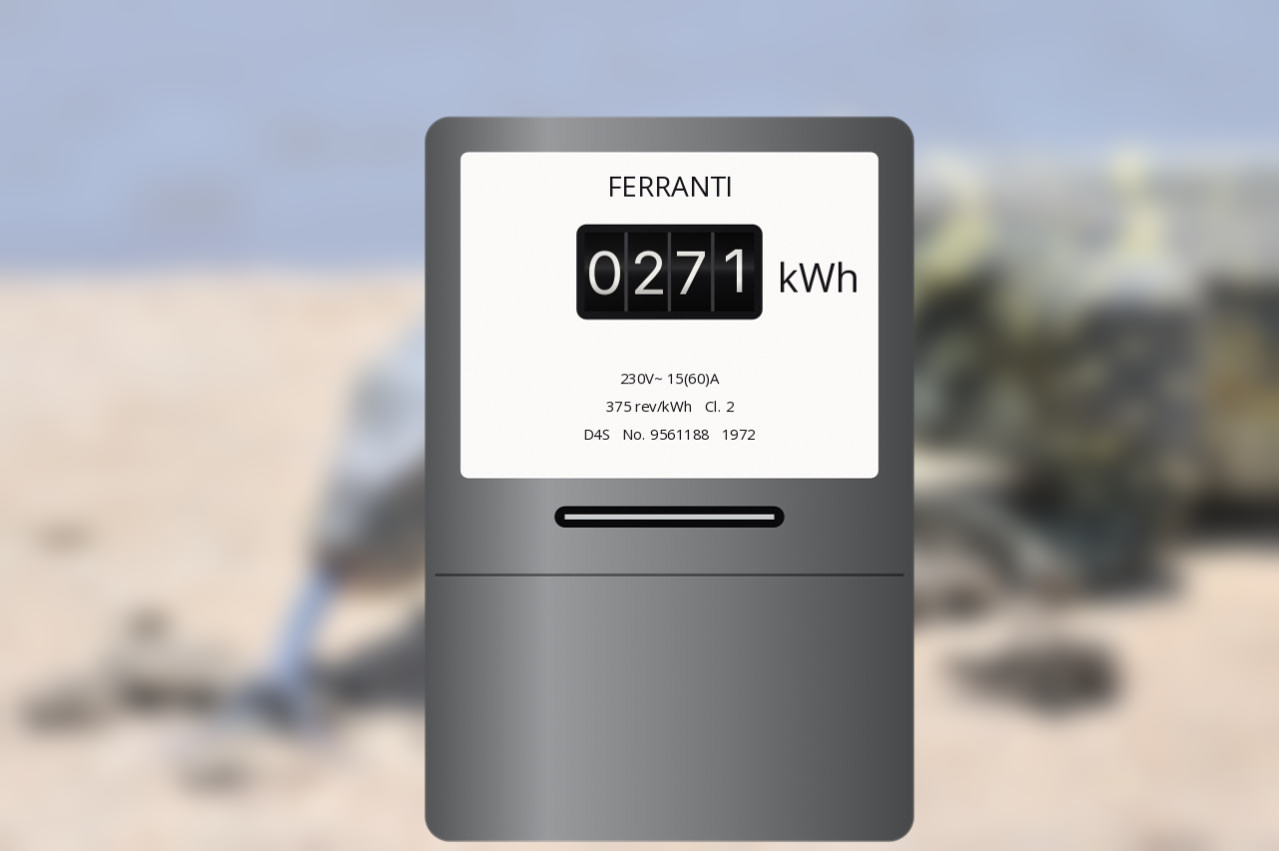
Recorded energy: 271 kWh
